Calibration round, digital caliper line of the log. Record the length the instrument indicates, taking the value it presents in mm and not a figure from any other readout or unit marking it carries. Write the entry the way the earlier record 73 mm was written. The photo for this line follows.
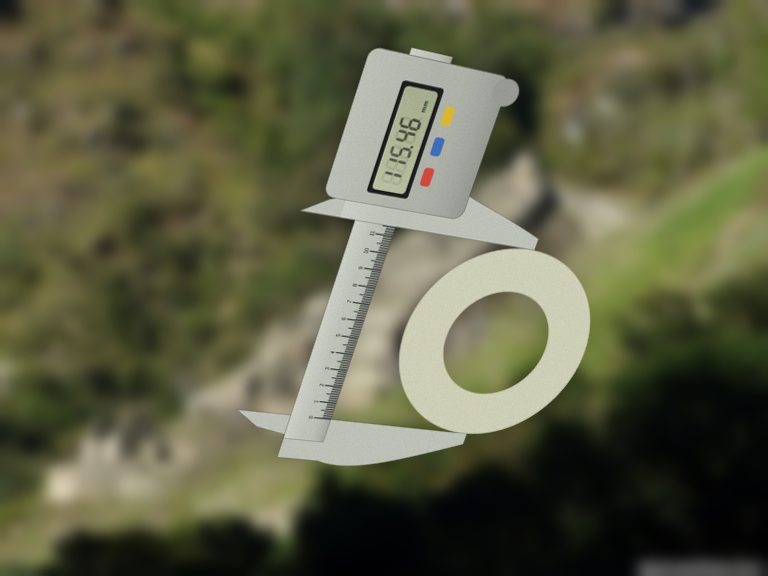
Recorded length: 115.46 mm
